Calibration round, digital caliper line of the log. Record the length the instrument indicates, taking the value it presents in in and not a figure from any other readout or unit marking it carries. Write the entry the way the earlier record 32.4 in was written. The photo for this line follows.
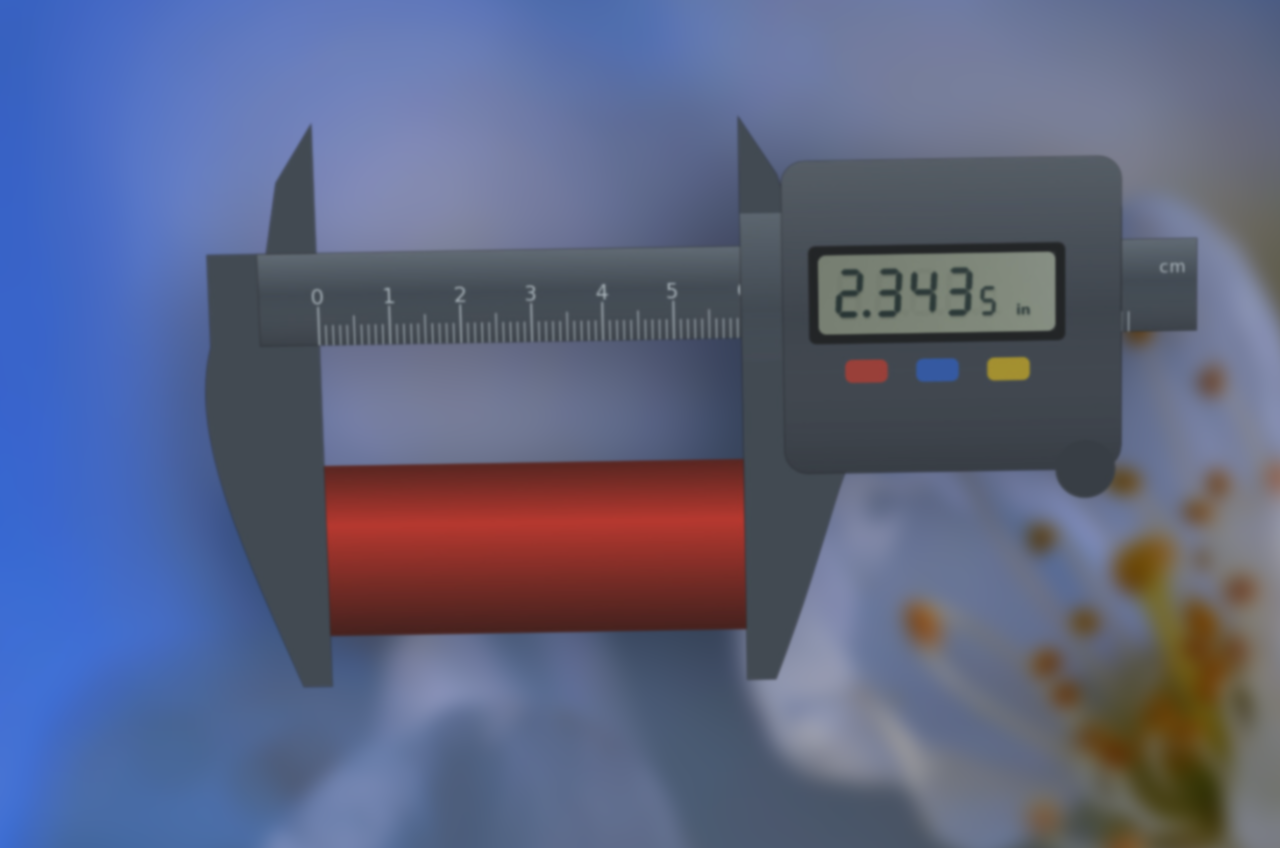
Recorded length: 2.3435 in
